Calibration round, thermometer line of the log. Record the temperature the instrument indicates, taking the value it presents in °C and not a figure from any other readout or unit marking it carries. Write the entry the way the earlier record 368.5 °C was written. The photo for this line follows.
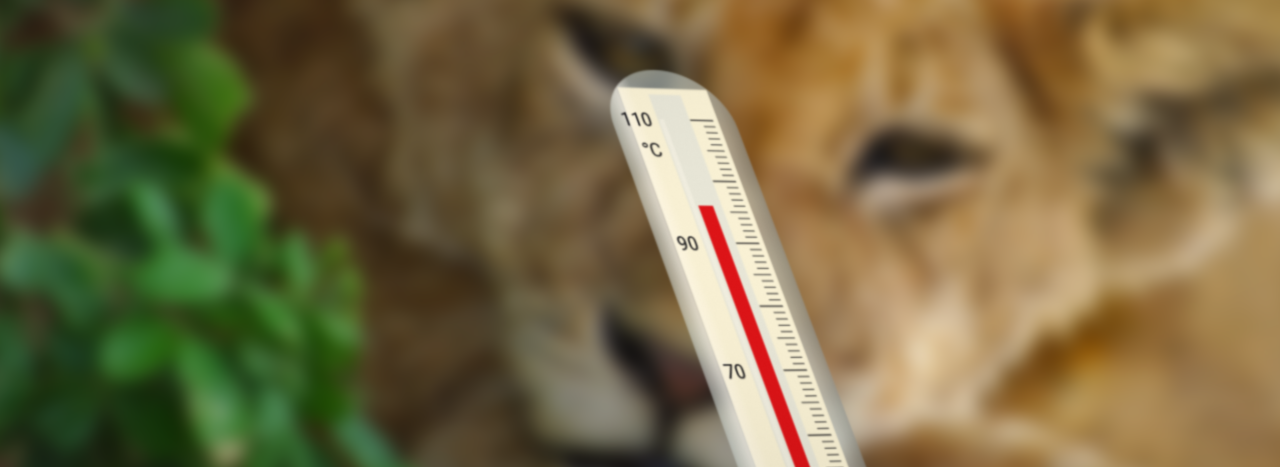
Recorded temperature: 96 °C
